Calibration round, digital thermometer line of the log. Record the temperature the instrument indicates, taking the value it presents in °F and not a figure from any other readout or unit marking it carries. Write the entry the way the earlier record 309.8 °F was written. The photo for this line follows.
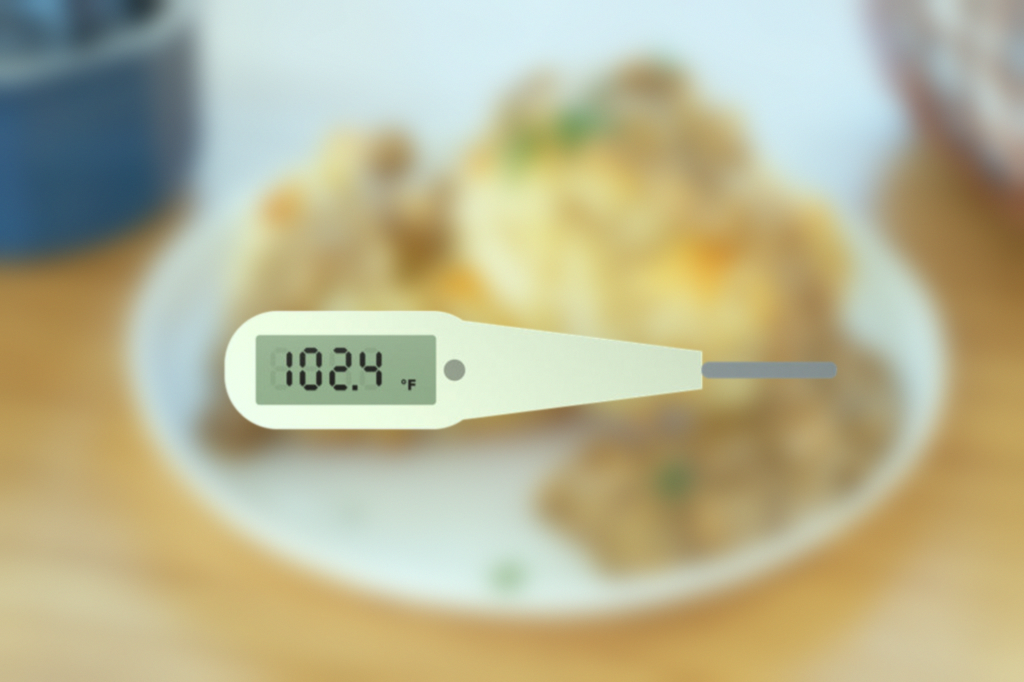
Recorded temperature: 102.4 °F
